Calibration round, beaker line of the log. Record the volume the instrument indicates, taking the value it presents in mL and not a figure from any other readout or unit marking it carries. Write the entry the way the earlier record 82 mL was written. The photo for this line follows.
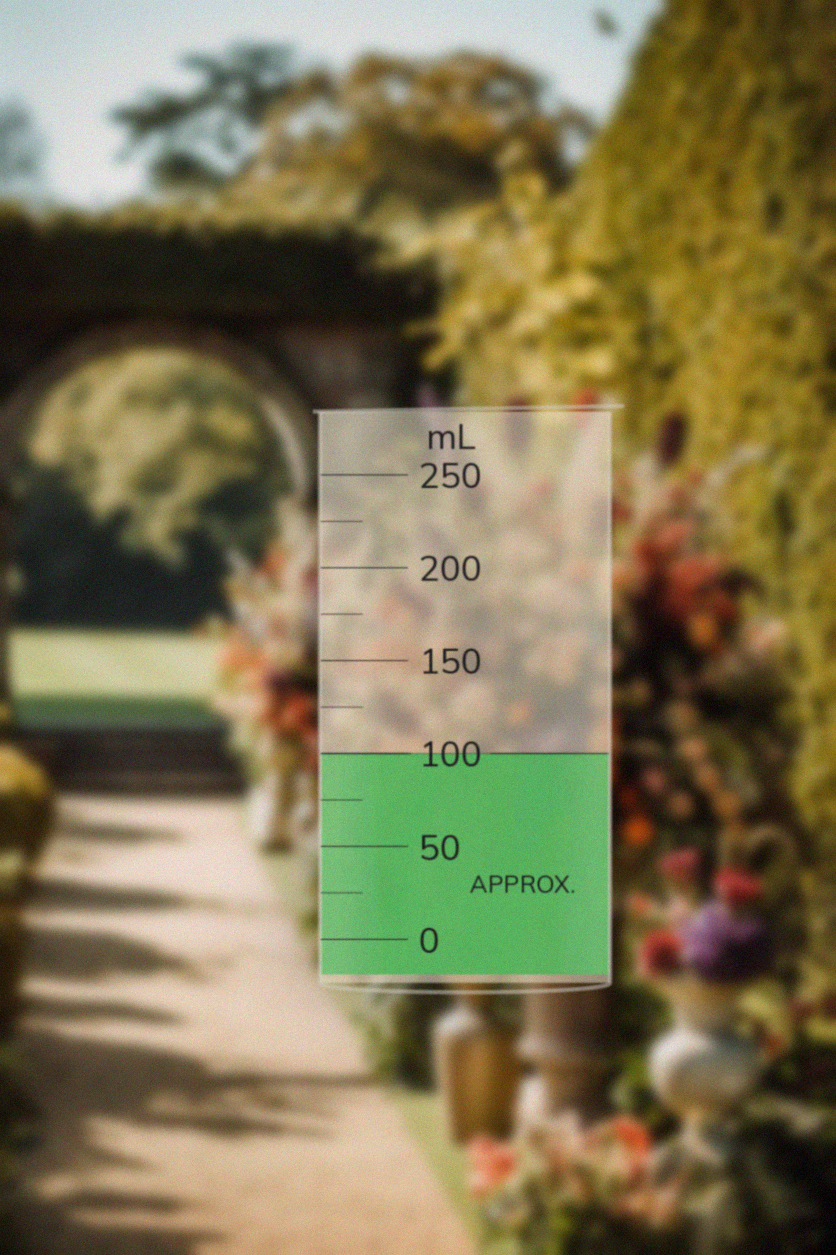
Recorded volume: 100 mL
